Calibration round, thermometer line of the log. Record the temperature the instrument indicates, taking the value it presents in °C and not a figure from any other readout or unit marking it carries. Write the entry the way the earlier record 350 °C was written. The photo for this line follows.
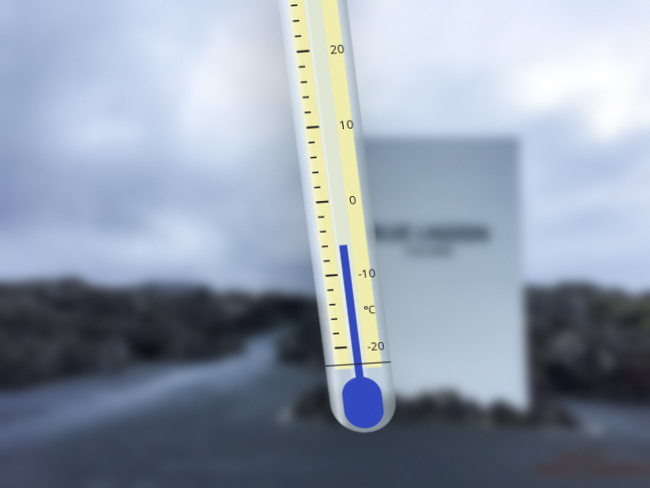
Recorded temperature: -6 °C
